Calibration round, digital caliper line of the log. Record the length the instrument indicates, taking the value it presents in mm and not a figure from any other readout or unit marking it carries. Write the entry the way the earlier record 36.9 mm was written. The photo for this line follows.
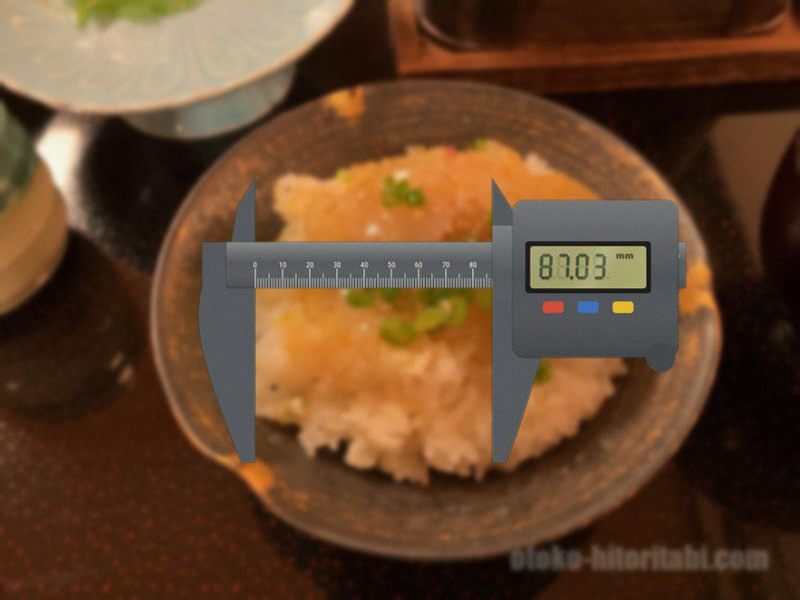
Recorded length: 87.03 mm
